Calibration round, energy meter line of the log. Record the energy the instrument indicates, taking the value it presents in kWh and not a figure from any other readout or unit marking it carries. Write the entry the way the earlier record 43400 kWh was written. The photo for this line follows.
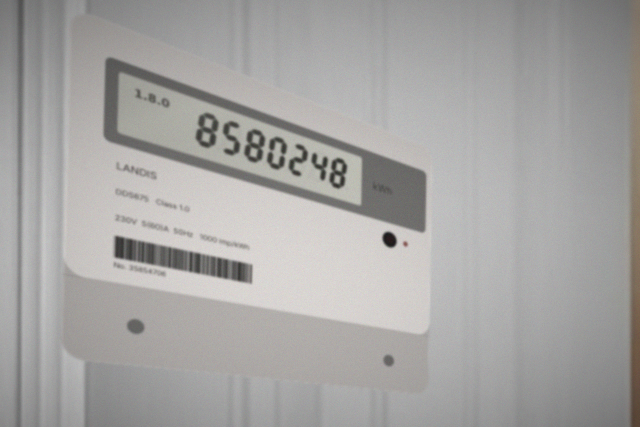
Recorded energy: 8580248 kWh
